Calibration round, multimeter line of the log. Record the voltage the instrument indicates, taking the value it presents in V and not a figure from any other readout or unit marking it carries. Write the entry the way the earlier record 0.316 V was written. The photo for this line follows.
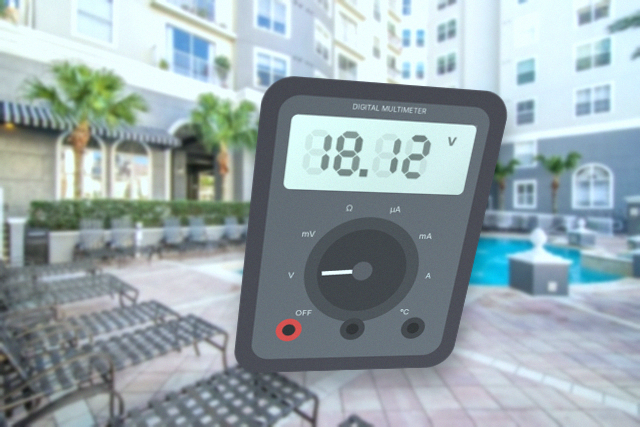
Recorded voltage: 18.12 V
